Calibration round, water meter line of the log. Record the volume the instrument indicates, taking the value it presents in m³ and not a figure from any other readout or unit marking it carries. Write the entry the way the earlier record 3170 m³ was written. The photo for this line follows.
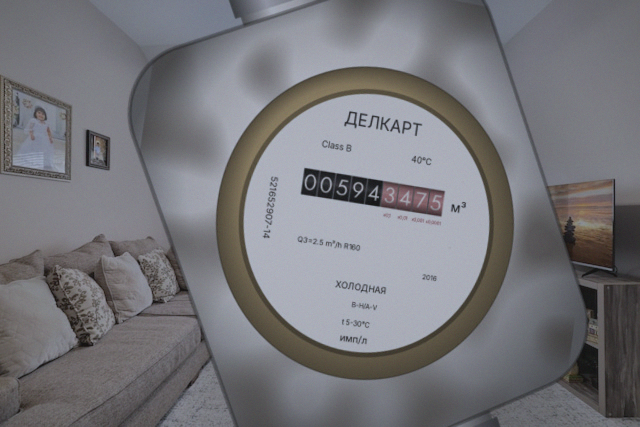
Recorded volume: 594.3475 m³
